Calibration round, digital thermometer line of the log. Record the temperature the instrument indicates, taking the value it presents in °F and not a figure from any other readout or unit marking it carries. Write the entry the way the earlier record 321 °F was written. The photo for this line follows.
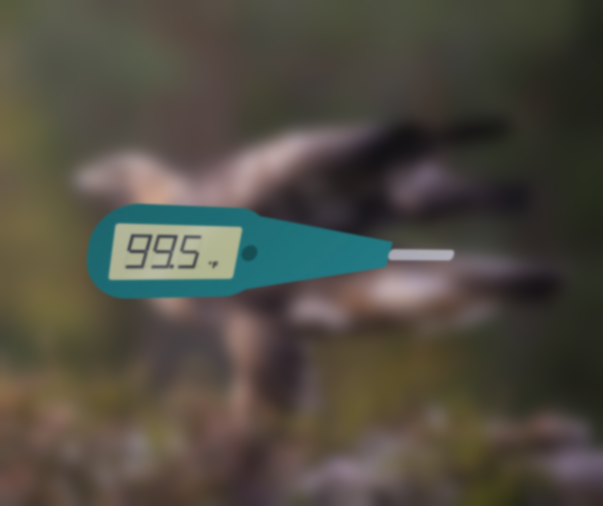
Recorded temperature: 99.5 °F
